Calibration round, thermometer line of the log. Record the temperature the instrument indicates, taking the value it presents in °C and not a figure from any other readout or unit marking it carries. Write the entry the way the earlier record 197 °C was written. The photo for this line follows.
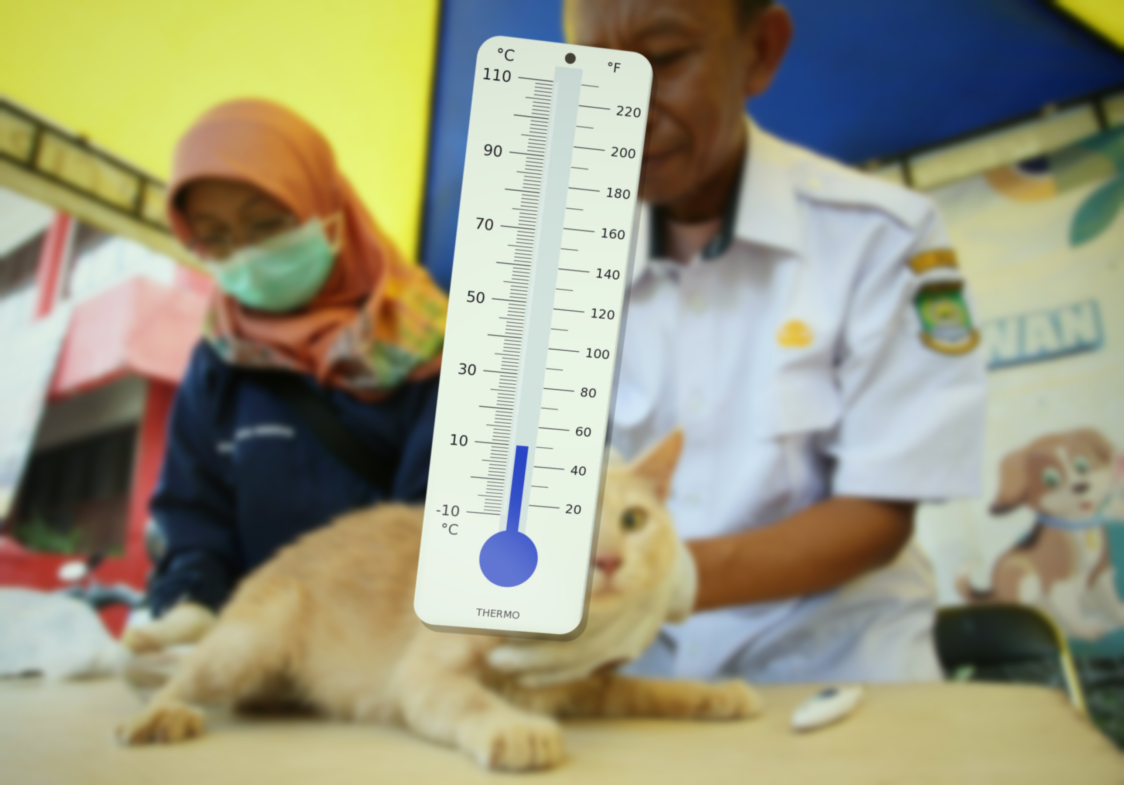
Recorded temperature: 10 °C
